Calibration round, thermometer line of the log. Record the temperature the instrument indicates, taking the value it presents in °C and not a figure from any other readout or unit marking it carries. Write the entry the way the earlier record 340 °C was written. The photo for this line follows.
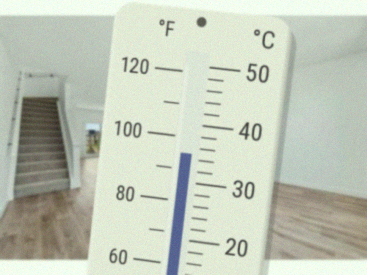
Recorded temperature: 35 °C
